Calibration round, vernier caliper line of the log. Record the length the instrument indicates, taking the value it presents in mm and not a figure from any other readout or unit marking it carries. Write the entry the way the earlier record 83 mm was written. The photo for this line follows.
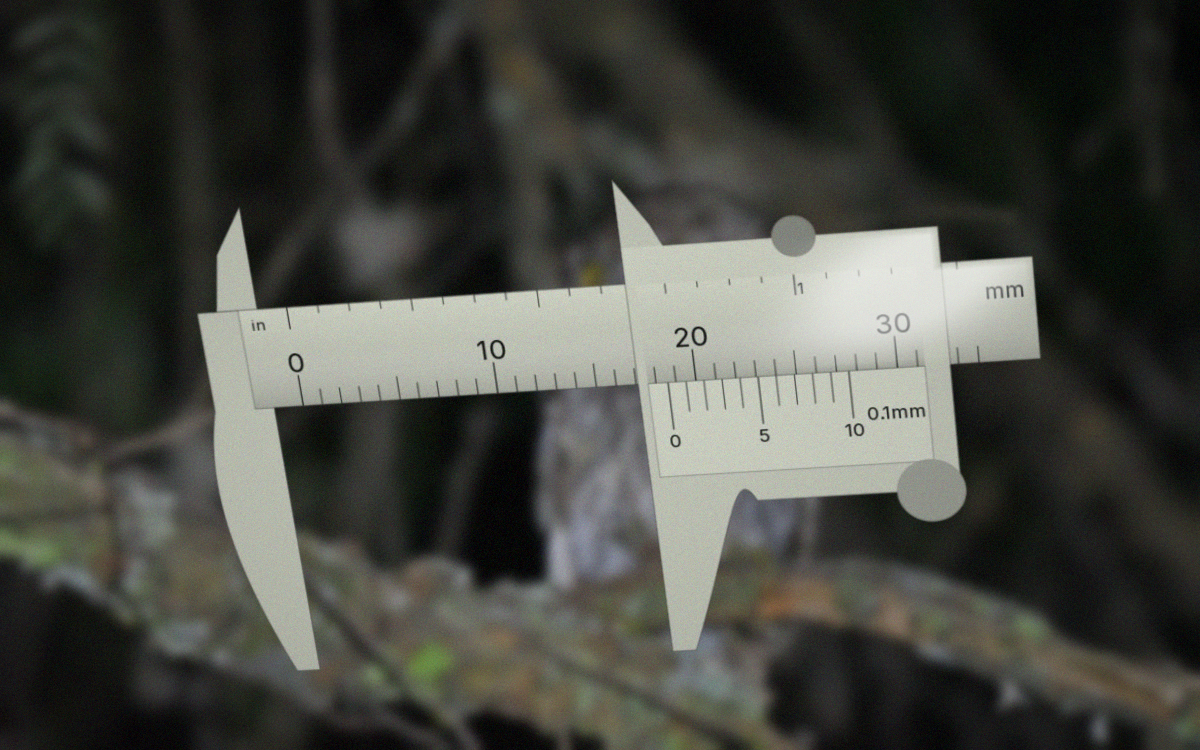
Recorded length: 18.6 mm
